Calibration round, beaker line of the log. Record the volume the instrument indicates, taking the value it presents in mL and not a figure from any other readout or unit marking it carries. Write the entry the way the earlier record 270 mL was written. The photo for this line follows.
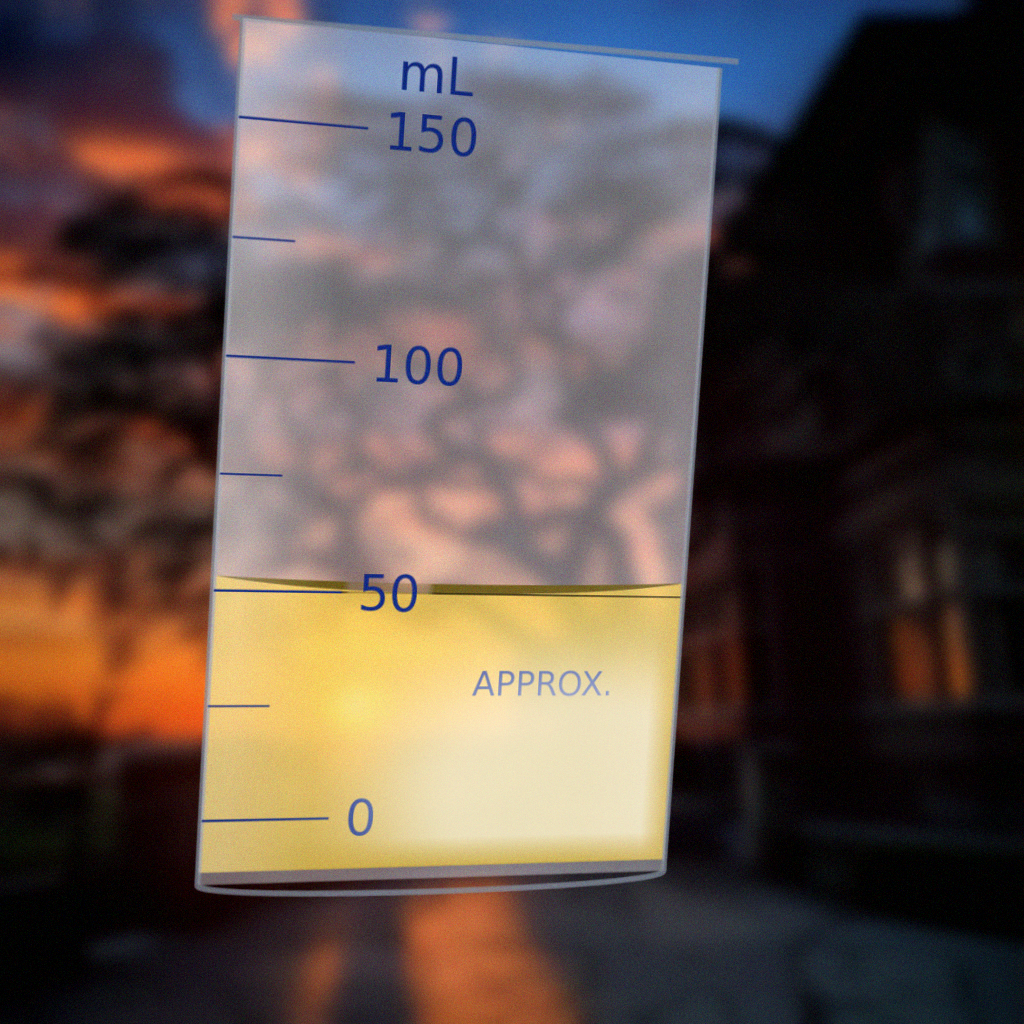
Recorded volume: 50 mL
